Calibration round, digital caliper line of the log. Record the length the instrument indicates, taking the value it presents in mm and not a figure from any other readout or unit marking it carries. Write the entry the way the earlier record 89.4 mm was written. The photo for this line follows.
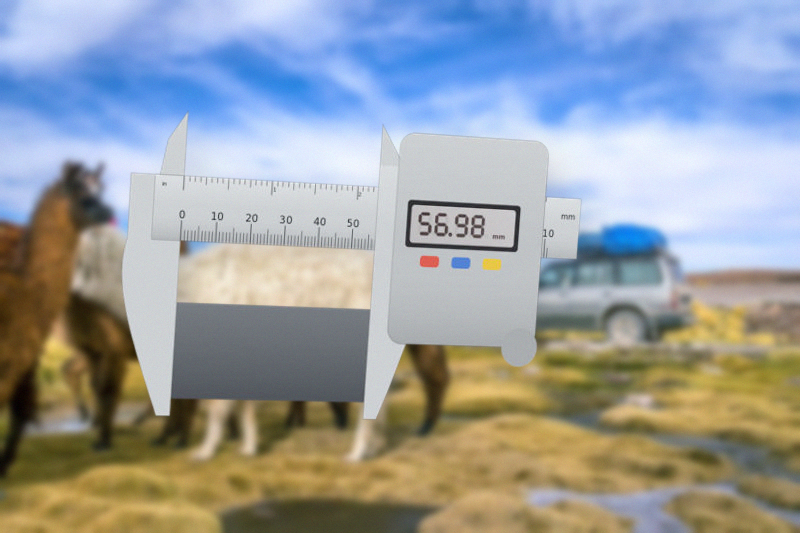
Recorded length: 56.98 mm
